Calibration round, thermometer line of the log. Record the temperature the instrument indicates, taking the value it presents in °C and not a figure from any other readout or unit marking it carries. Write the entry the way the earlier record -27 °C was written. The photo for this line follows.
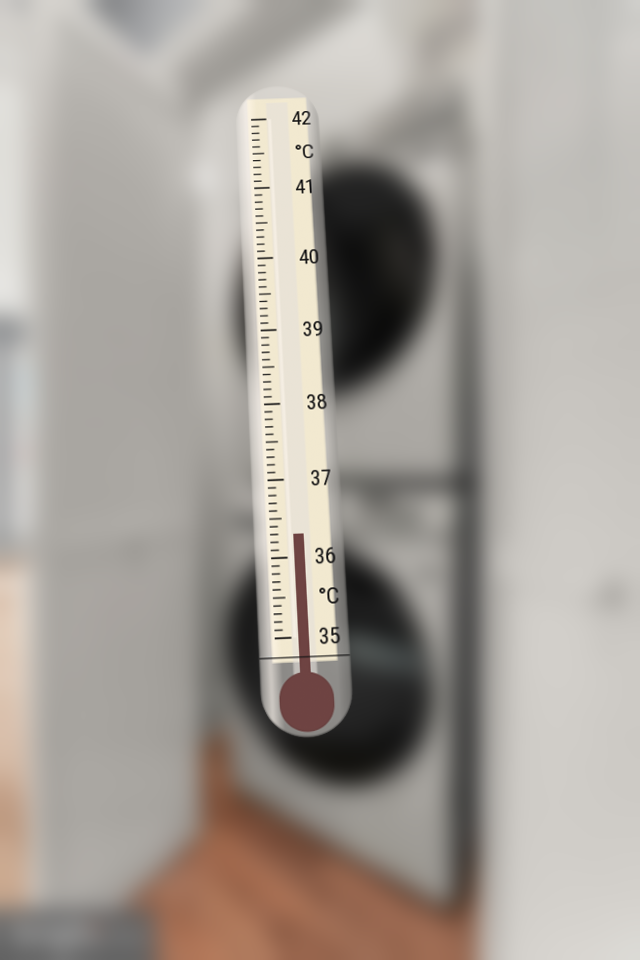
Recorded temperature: 36.3 °C
